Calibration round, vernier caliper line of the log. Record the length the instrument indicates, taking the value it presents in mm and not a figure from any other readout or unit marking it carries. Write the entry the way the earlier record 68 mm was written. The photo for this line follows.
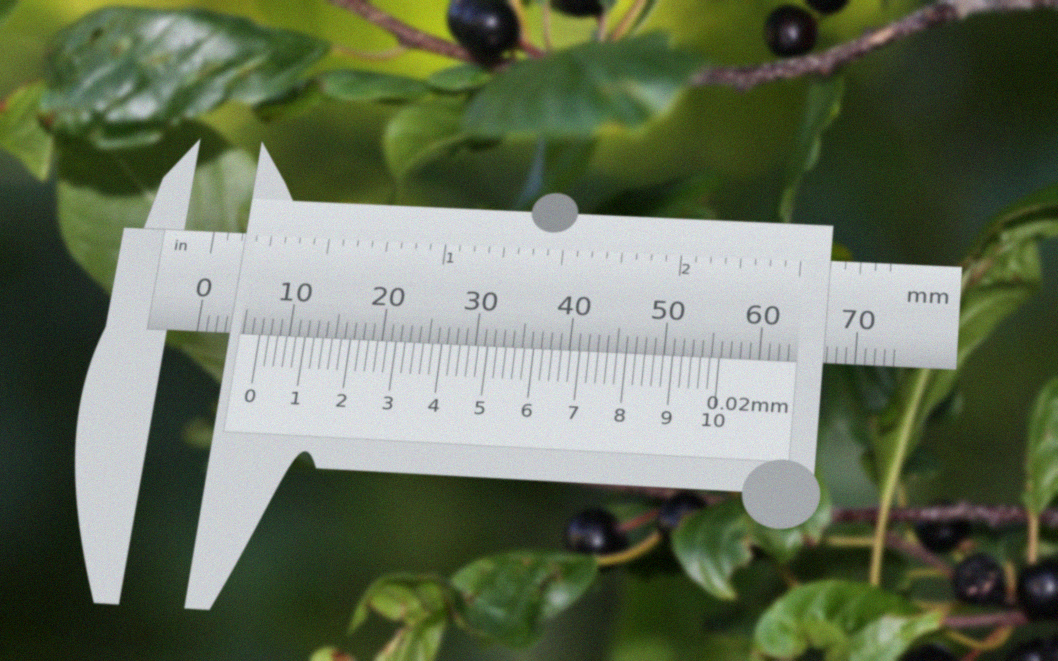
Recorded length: 6.8 mm
